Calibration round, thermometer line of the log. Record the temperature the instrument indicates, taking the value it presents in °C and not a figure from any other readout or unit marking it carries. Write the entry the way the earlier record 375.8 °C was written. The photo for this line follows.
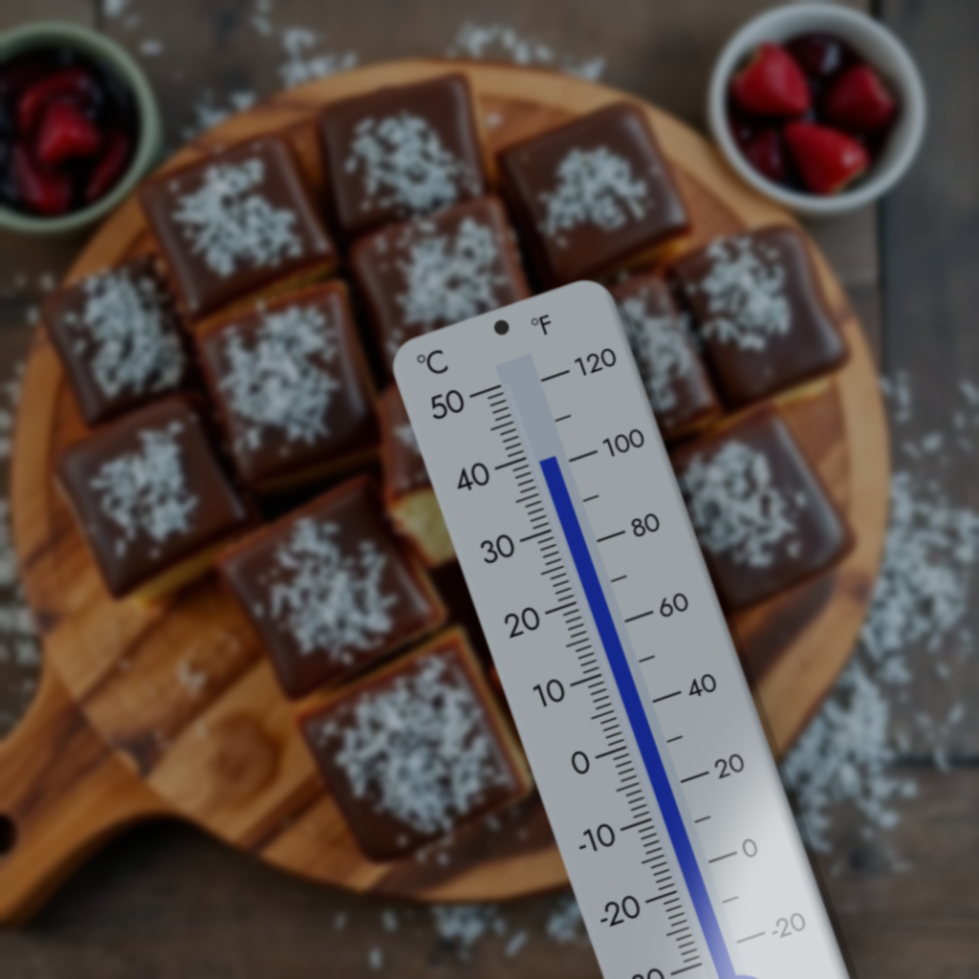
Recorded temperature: 39 °C
